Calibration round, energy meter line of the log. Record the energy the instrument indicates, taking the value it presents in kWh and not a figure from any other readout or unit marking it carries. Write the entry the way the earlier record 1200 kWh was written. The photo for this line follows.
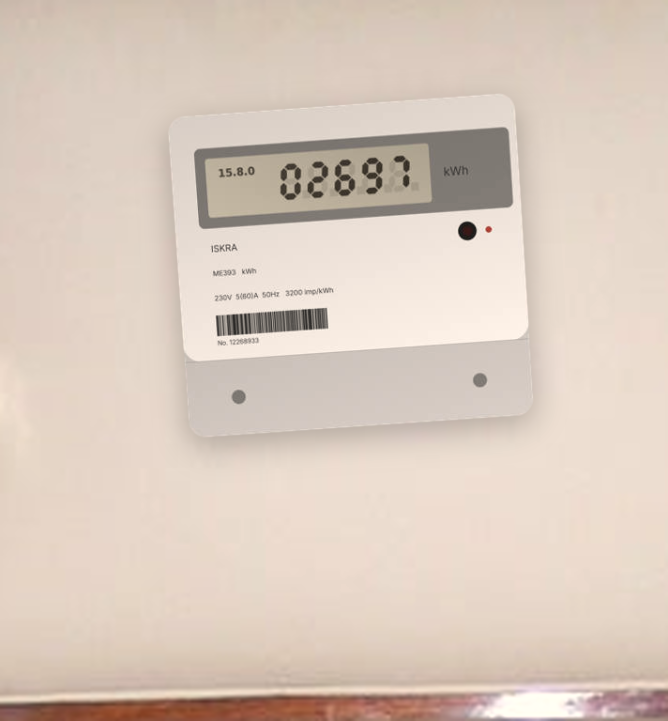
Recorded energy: 2697 kWh
